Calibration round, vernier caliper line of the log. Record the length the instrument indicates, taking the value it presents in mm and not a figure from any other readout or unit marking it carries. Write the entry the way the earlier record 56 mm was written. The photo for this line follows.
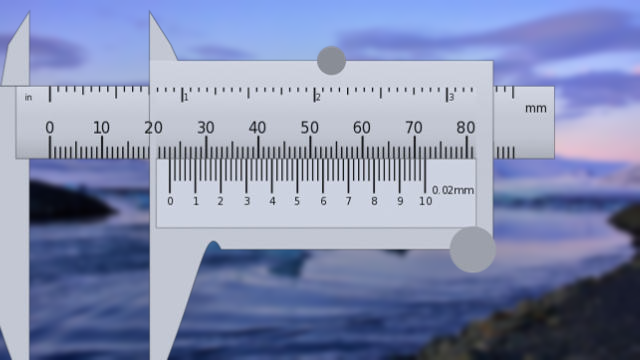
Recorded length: 23.0 mm
